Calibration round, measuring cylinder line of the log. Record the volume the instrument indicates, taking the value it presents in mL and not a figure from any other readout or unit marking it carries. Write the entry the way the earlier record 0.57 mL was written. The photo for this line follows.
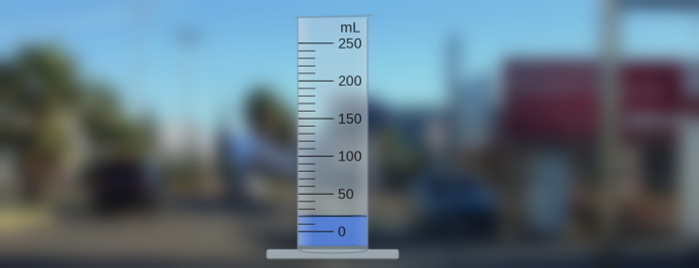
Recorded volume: 20 mL
